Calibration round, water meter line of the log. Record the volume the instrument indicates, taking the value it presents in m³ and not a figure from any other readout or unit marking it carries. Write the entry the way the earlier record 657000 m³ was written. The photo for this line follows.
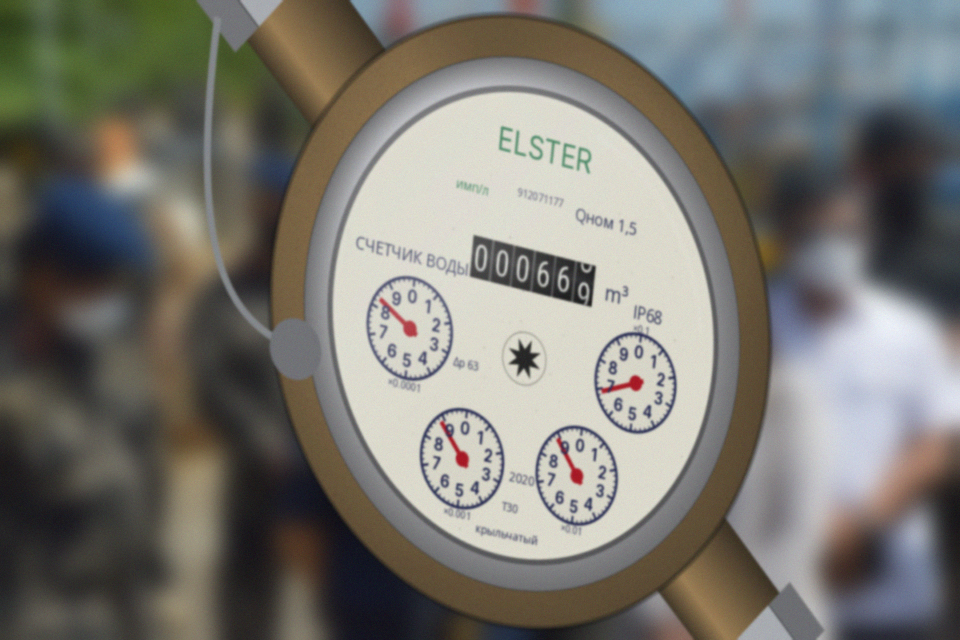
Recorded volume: 668.6888 m³
